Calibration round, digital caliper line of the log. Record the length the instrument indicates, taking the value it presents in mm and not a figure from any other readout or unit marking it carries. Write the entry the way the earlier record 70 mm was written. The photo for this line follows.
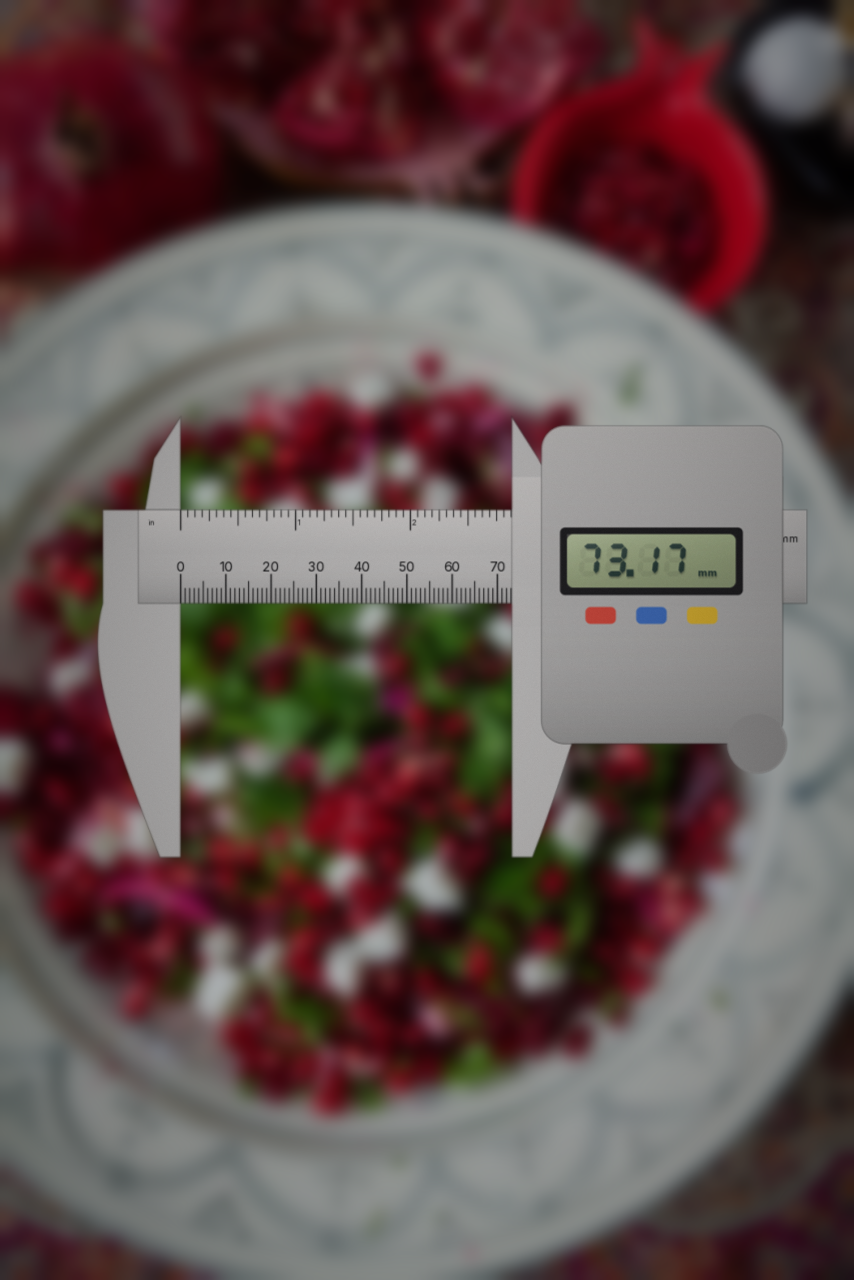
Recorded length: 73.17 mm
